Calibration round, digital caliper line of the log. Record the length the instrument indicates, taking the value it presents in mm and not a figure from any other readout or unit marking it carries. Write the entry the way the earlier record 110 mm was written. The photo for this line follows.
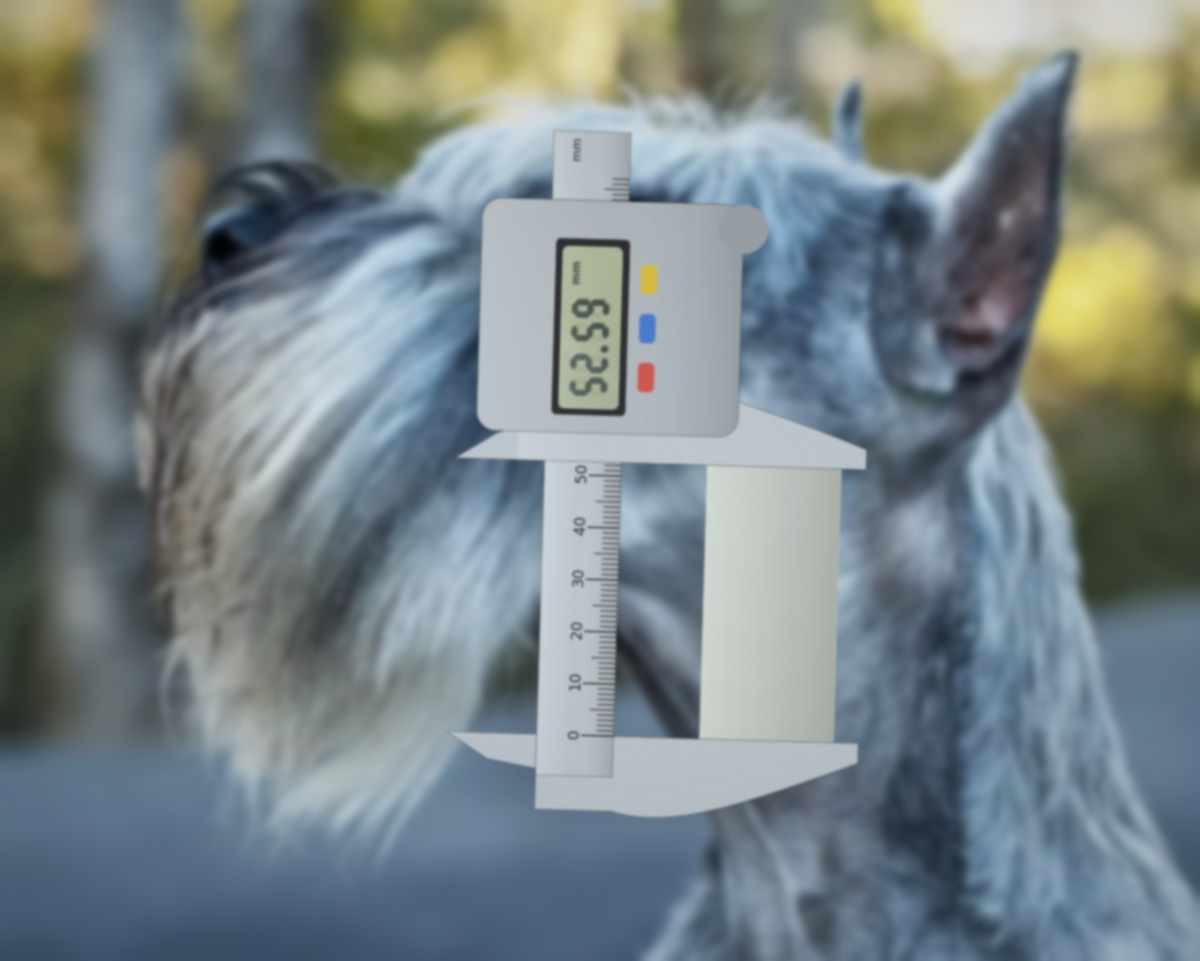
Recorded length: 52.59 mm
